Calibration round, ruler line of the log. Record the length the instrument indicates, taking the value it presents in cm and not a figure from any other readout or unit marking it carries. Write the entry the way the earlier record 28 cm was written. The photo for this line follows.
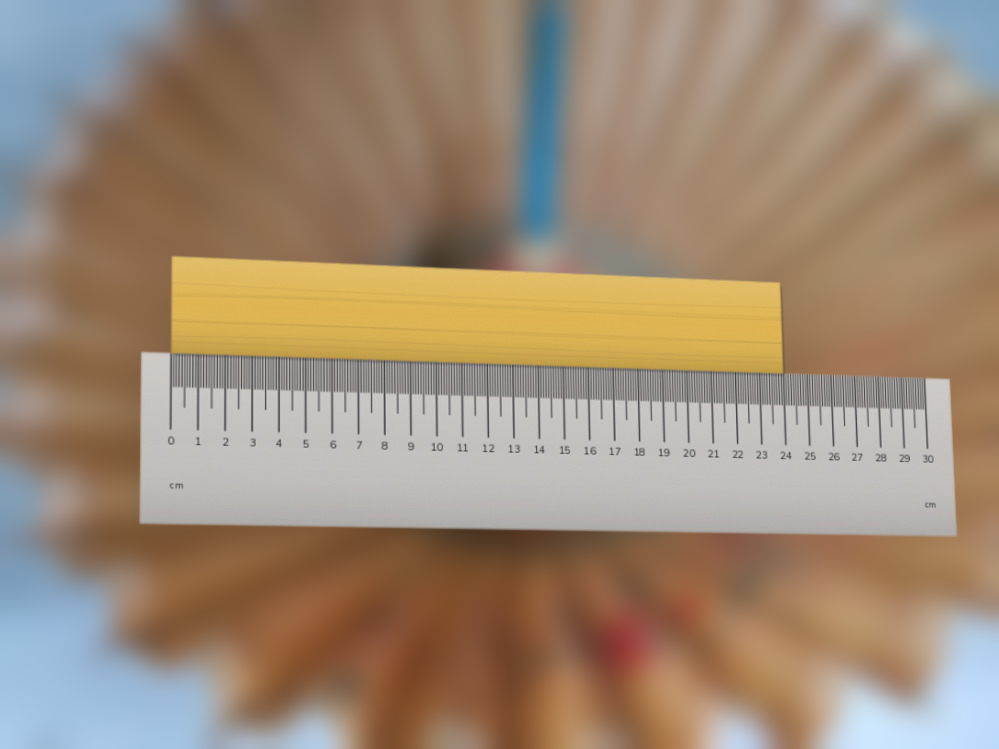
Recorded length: 24 cm
